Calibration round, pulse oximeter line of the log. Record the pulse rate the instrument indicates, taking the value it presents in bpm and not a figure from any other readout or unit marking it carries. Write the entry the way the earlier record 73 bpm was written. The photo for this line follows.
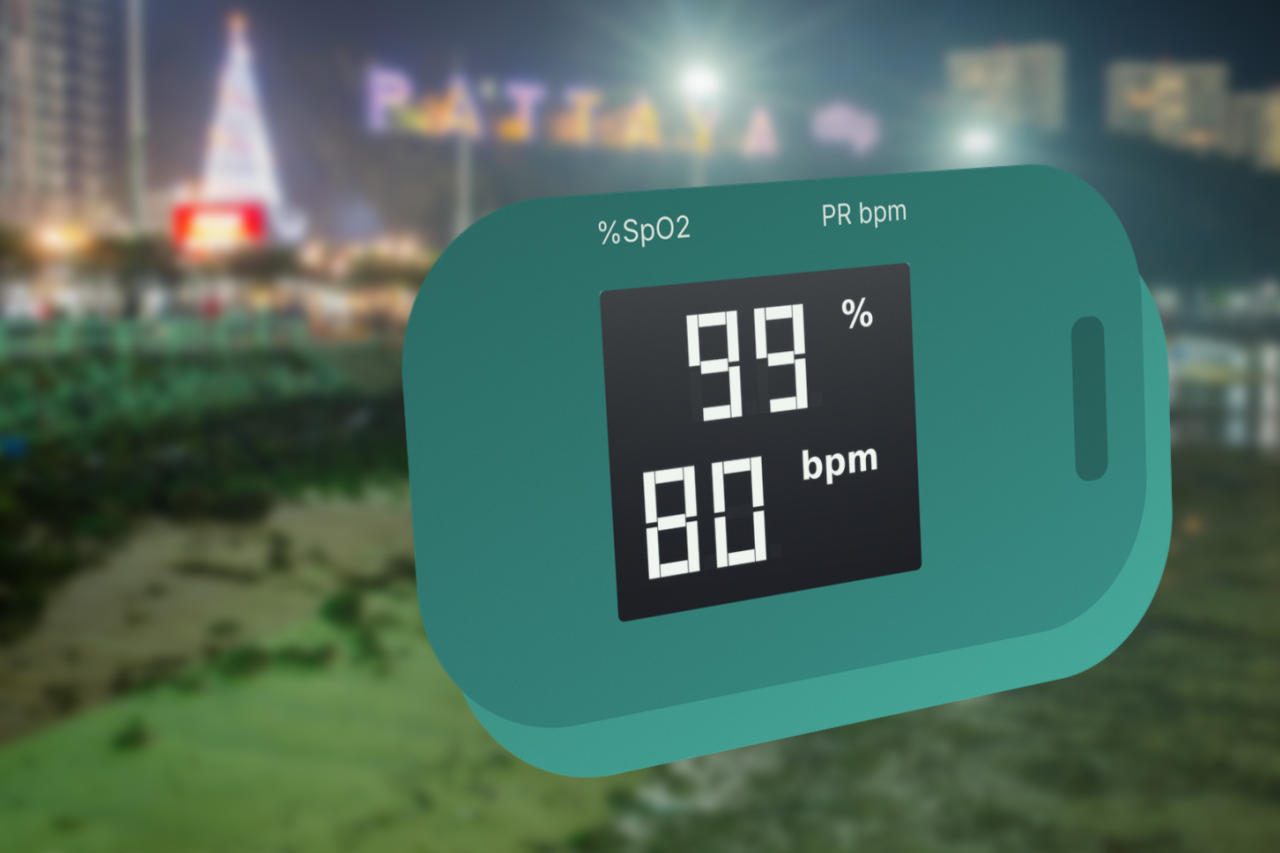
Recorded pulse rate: 80 bpm
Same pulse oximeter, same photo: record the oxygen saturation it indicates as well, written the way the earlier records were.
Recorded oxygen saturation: 99 %
